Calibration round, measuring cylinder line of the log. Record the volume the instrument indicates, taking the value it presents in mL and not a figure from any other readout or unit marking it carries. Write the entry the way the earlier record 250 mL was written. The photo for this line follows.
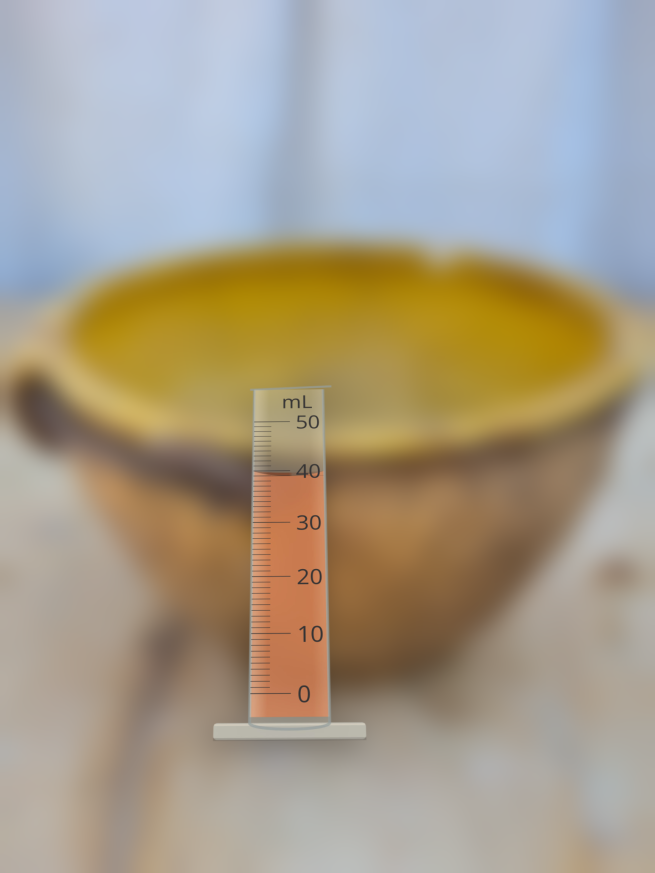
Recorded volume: 39 mL
